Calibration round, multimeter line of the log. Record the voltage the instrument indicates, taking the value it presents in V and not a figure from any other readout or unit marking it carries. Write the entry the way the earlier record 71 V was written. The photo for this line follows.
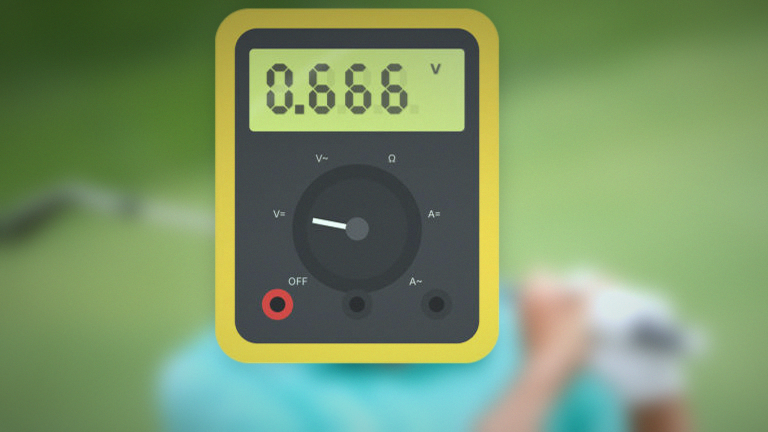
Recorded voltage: 0.666 V
